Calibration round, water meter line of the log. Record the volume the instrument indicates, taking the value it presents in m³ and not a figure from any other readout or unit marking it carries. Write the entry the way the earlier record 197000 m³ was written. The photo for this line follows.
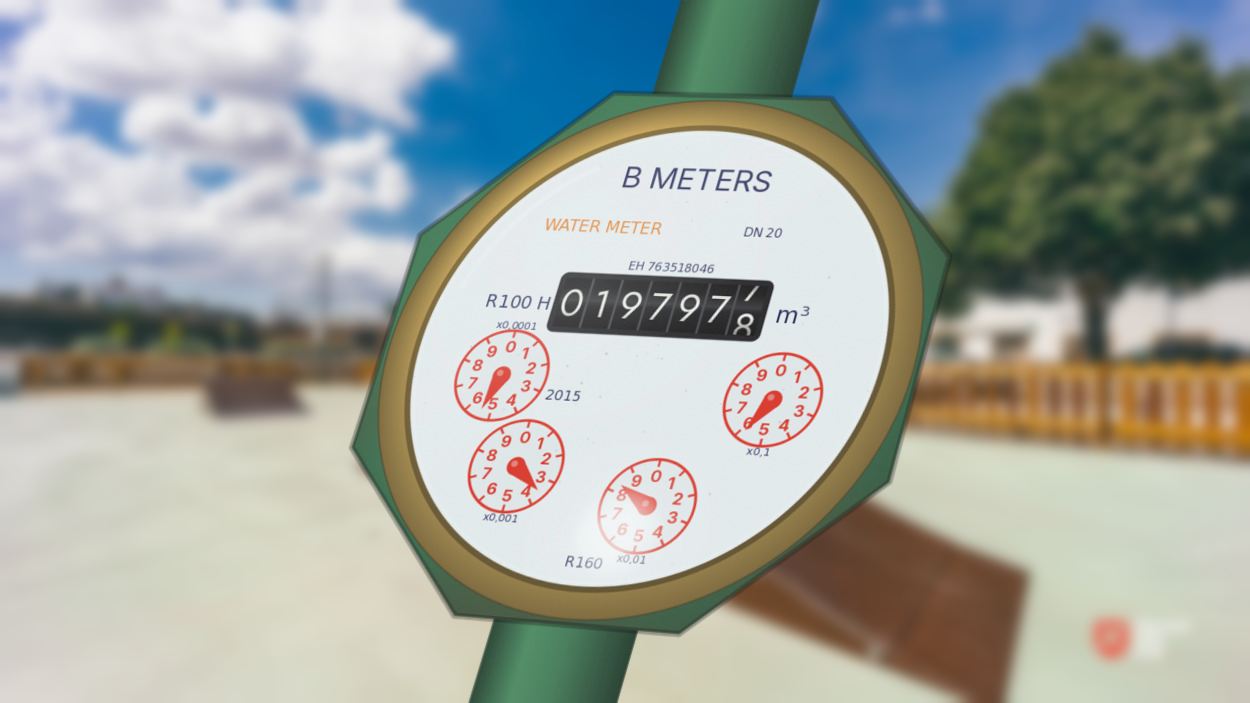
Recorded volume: 197977.5835 m³
